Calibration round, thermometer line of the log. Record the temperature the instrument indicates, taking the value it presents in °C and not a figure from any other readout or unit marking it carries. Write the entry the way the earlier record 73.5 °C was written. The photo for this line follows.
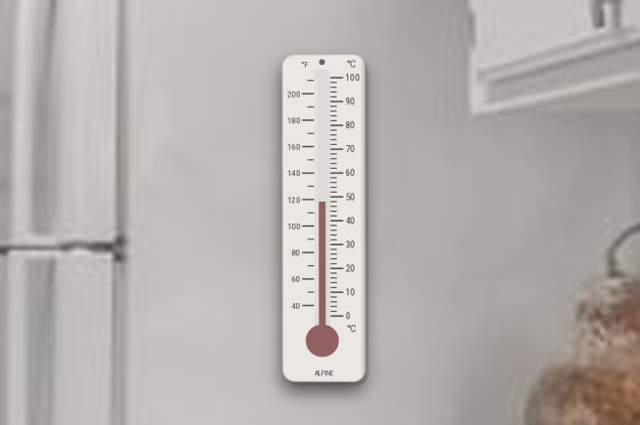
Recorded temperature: 48 °C
